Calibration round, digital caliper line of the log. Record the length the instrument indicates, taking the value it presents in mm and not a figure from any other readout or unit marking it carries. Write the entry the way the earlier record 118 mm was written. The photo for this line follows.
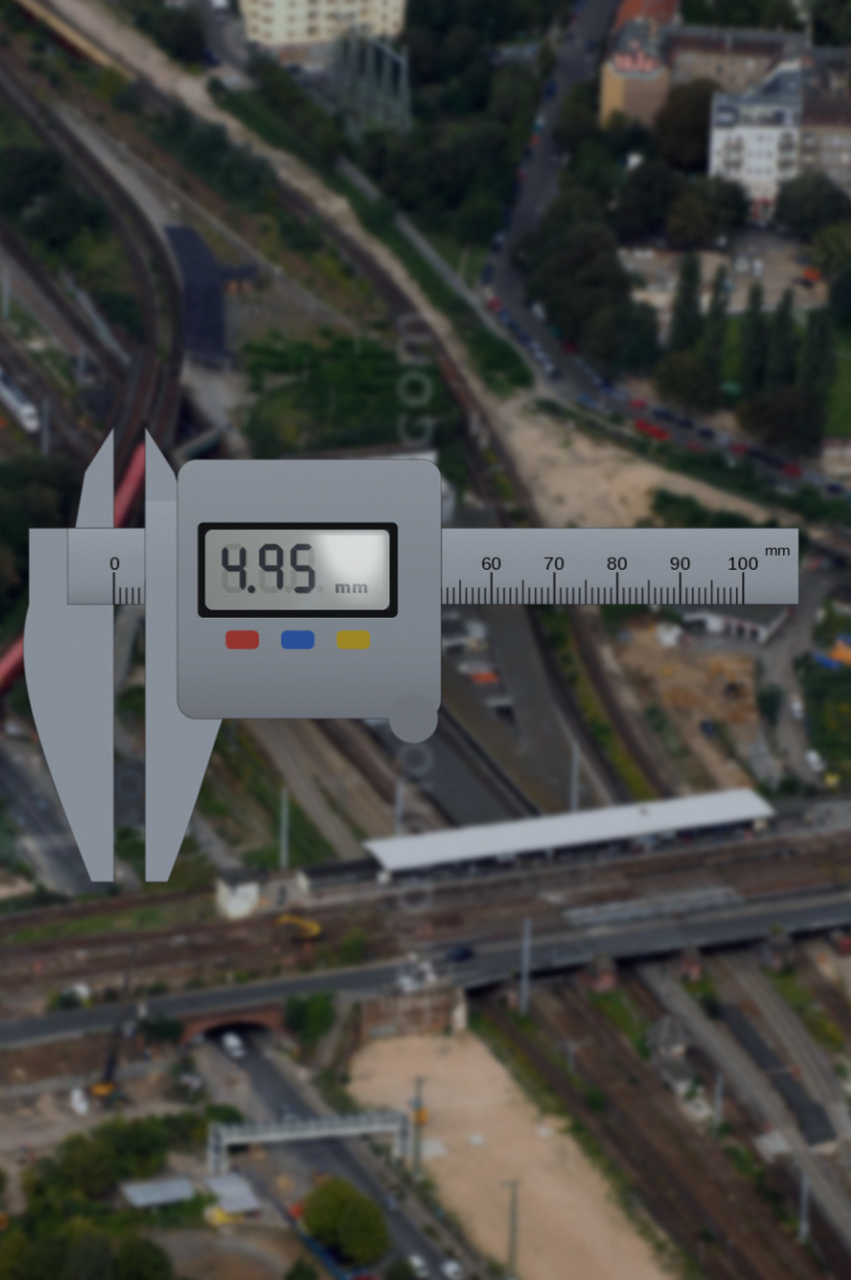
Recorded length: 4.95 mm
